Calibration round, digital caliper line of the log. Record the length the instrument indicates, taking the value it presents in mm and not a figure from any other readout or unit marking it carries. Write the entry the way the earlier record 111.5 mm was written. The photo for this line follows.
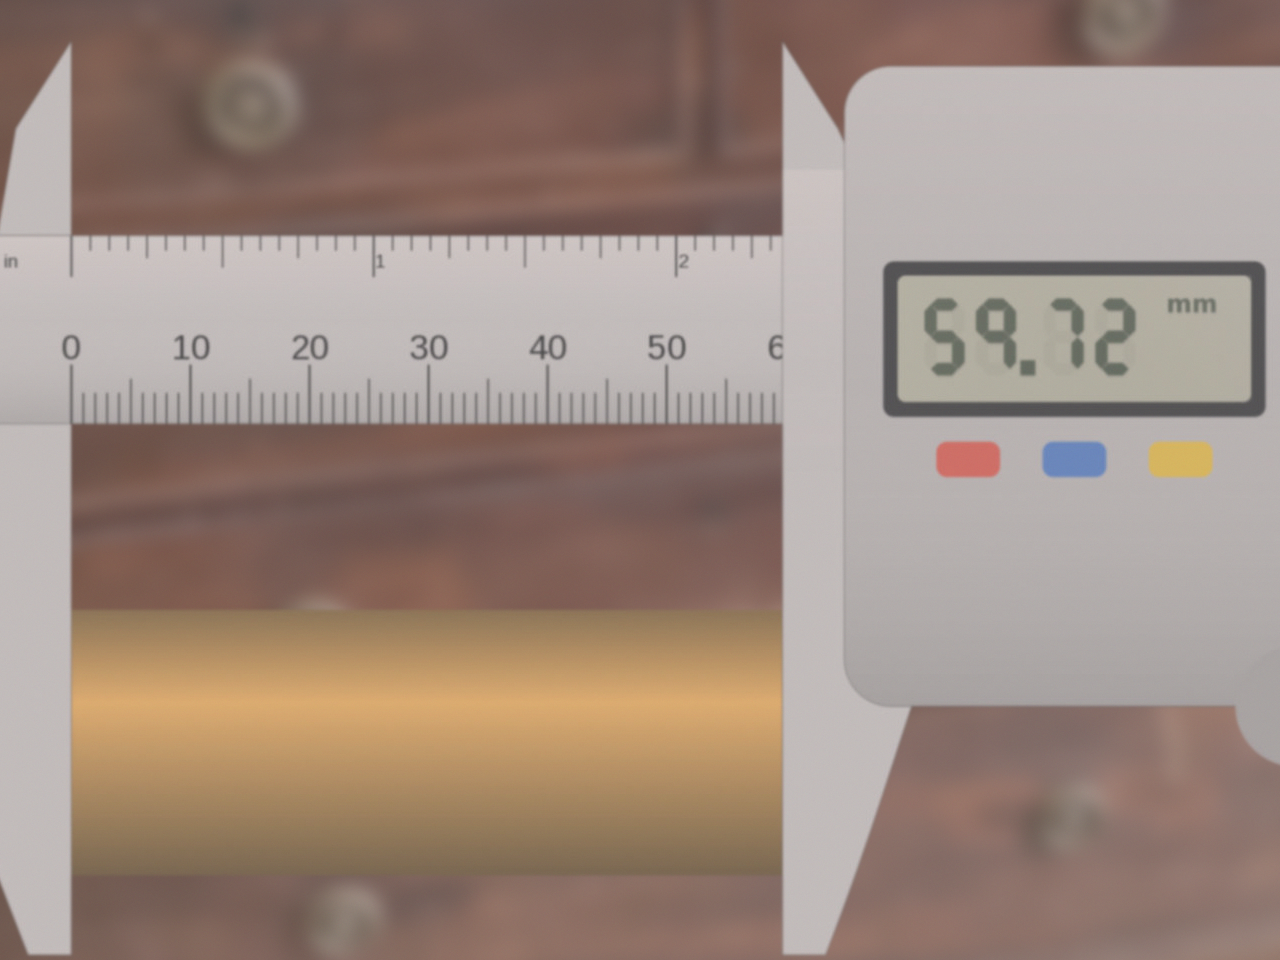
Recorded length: 59.72 mm
